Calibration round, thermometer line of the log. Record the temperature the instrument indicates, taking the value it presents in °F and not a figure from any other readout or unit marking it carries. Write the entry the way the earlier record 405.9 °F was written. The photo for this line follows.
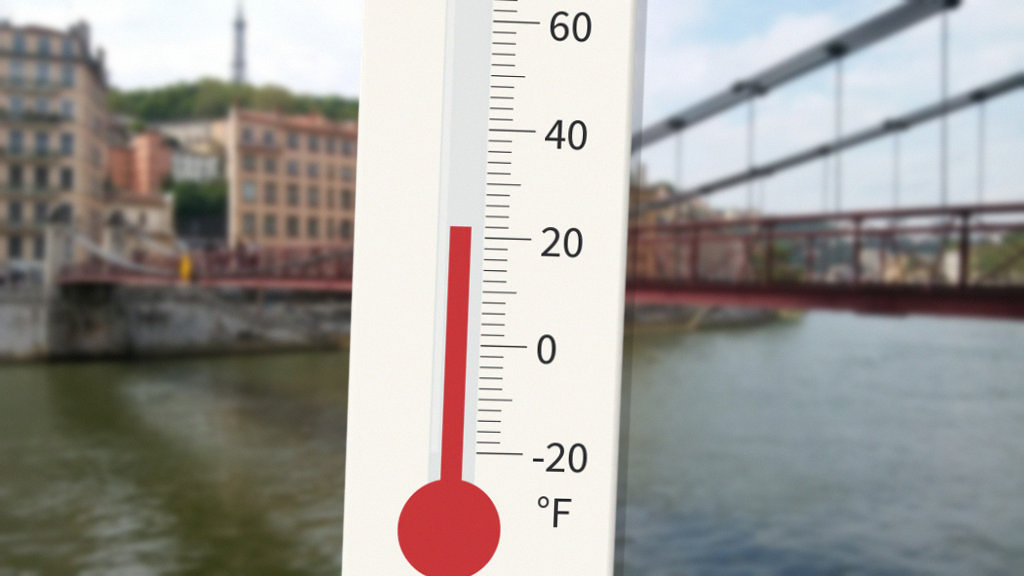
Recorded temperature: 22 °F
